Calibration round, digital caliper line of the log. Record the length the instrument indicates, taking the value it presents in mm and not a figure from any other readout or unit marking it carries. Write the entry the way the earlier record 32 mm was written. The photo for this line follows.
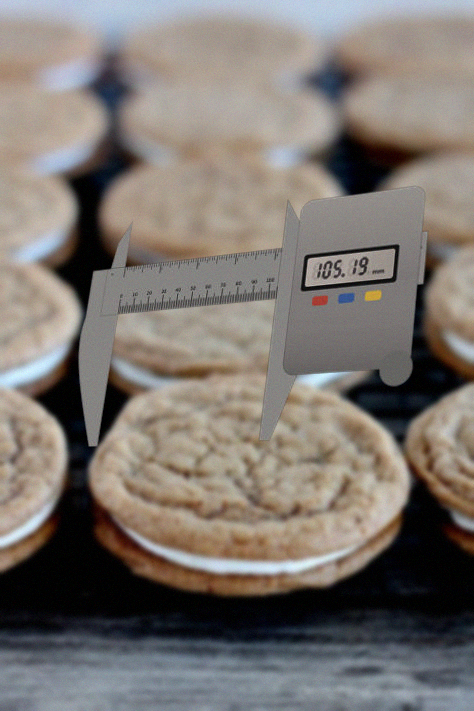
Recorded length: 105.19 mm
